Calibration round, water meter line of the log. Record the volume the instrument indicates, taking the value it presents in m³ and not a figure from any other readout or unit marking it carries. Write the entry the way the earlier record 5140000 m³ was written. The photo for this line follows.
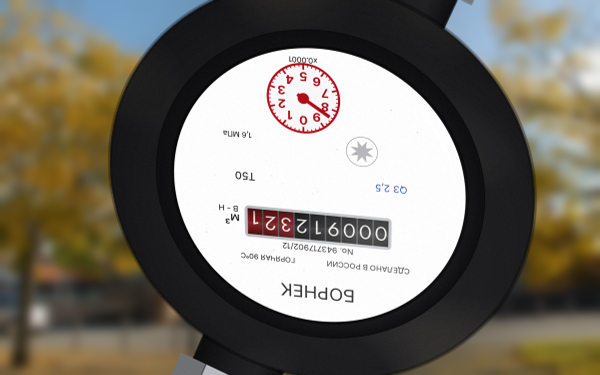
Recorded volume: 912.3208 m³
